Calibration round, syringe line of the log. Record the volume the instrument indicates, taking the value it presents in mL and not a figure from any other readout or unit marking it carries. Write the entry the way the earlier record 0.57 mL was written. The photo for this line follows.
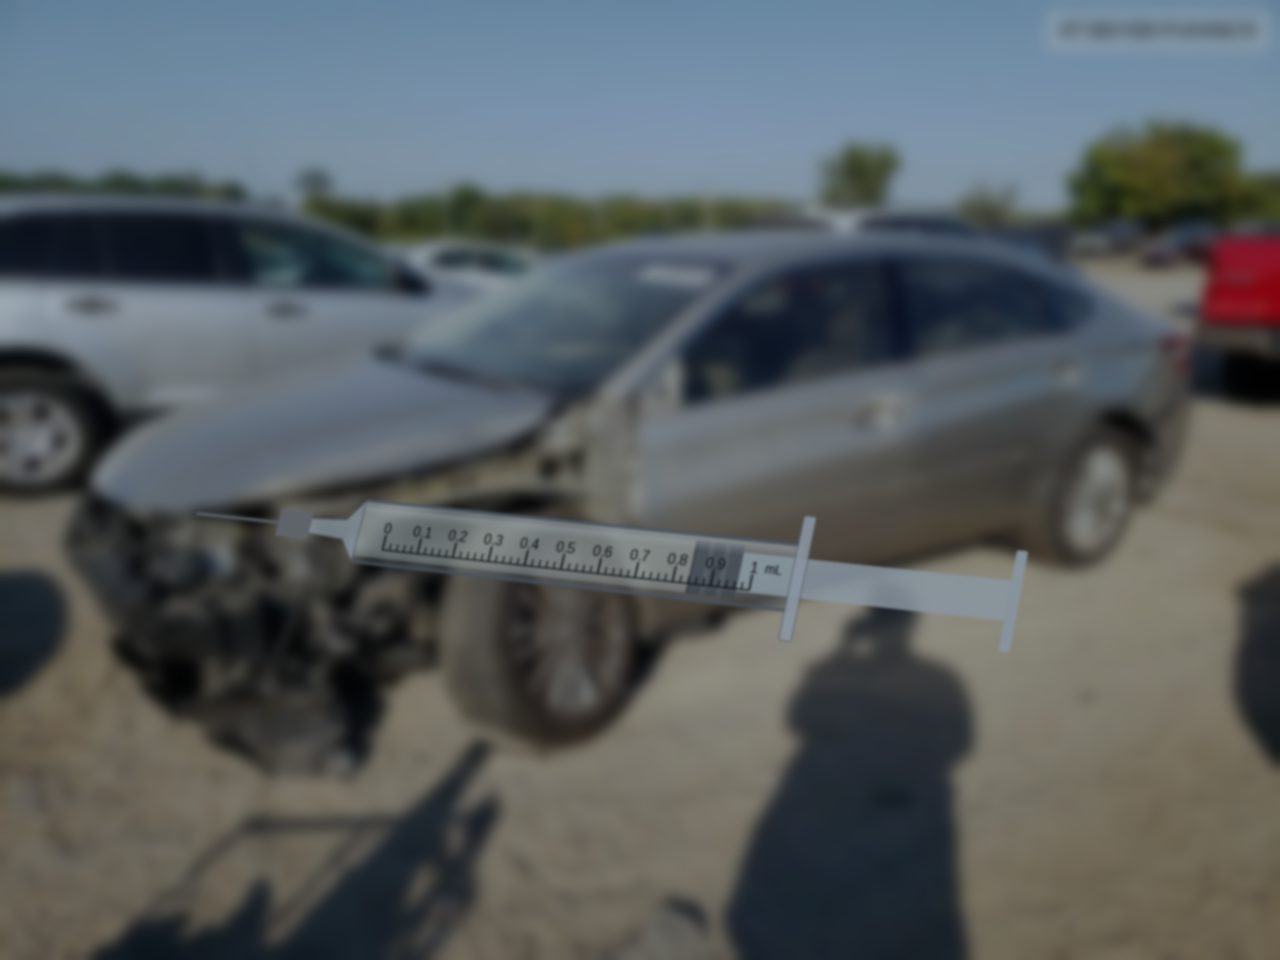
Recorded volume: 0.84 mL
